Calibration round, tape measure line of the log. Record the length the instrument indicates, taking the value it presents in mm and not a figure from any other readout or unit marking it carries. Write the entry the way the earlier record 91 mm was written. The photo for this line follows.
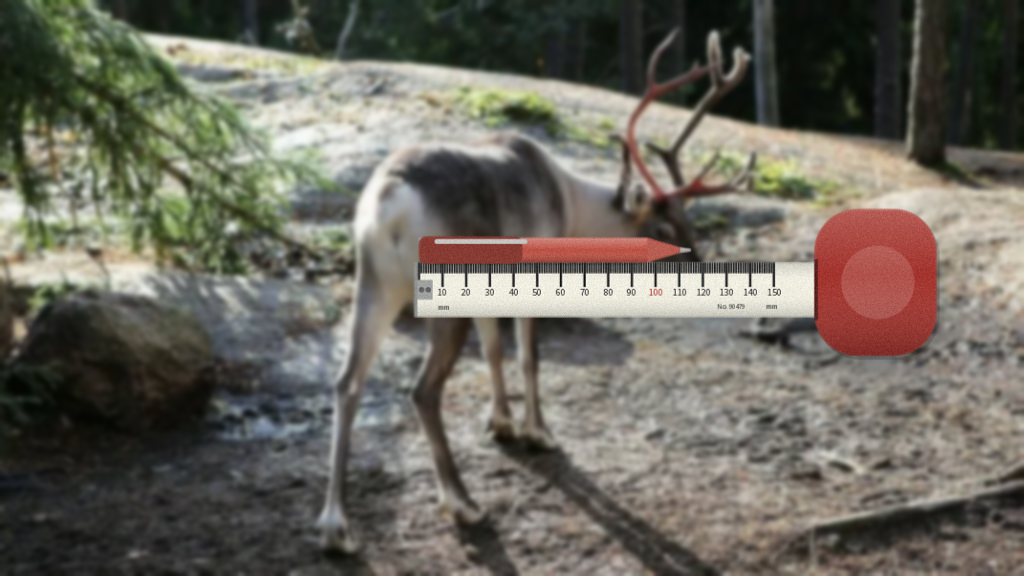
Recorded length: 115 mm
